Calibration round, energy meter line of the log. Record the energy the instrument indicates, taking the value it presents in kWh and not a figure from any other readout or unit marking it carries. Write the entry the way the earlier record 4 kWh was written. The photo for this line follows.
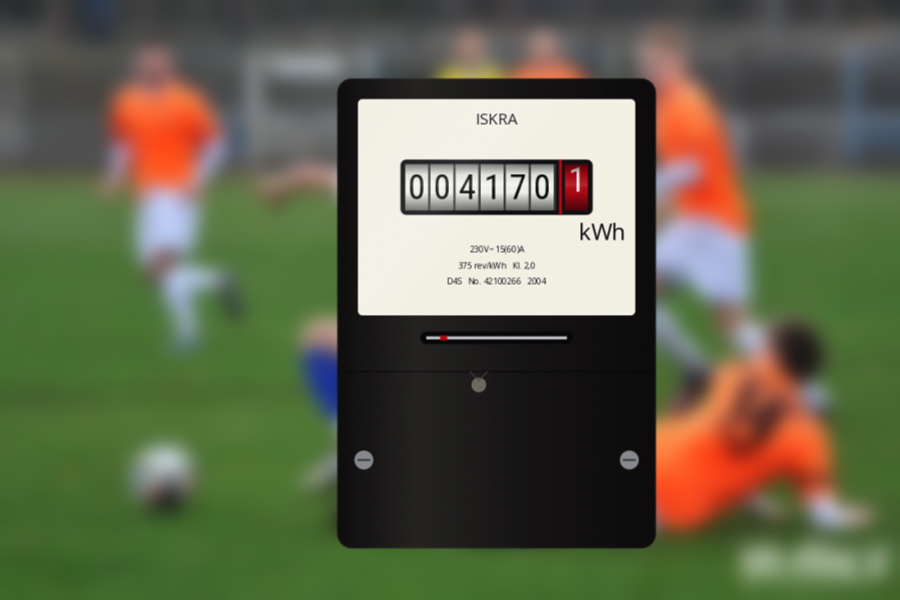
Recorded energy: 4170.1 kWh
